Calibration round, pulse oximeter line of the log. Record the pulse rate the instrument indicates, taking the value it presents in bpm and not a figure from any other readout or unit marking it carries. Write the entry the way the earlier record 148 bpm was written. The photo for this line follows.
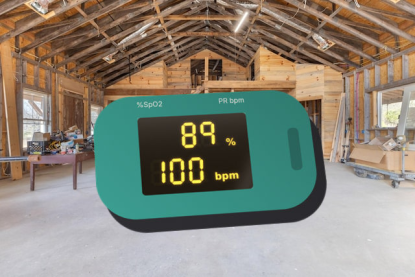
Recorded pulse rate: 100 bpm
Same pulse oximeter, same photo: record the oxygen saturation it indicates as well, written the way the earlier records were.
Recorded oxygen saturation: 89 %
